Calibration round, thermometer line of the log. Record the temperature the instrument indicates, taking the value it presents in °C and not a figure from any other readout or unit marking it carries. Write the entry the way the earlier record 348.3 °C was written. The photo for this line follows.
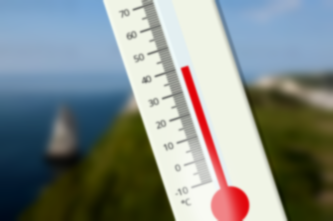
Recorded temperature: 40 °C
